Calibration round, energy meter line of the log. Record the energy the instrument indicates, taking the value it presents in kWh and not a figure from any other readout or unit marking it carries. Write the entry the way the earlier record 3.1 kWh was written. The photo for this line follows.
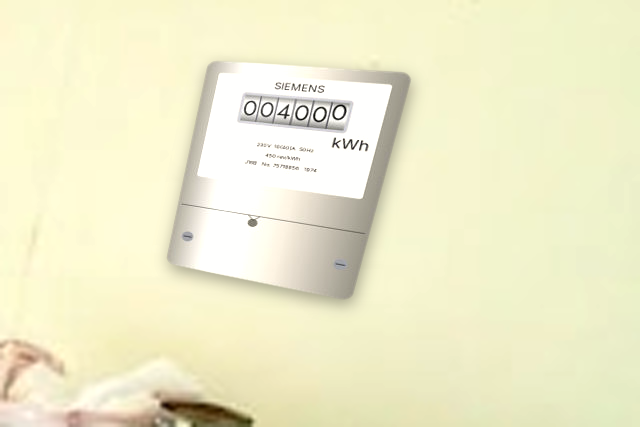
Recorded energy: 4000 kWh
